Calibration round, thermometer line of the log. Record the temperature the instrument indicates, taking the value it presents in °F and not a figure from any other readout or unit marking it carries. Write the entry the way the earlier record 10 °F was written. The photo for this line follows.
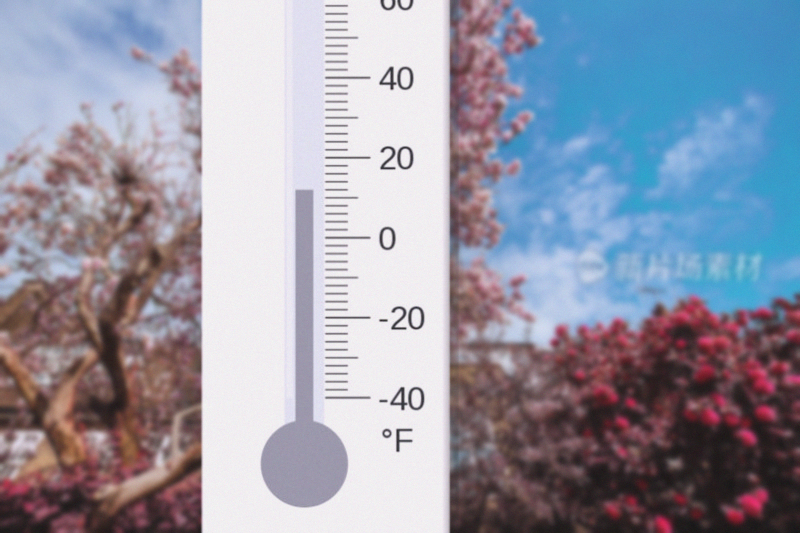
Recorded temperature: 12 °F
